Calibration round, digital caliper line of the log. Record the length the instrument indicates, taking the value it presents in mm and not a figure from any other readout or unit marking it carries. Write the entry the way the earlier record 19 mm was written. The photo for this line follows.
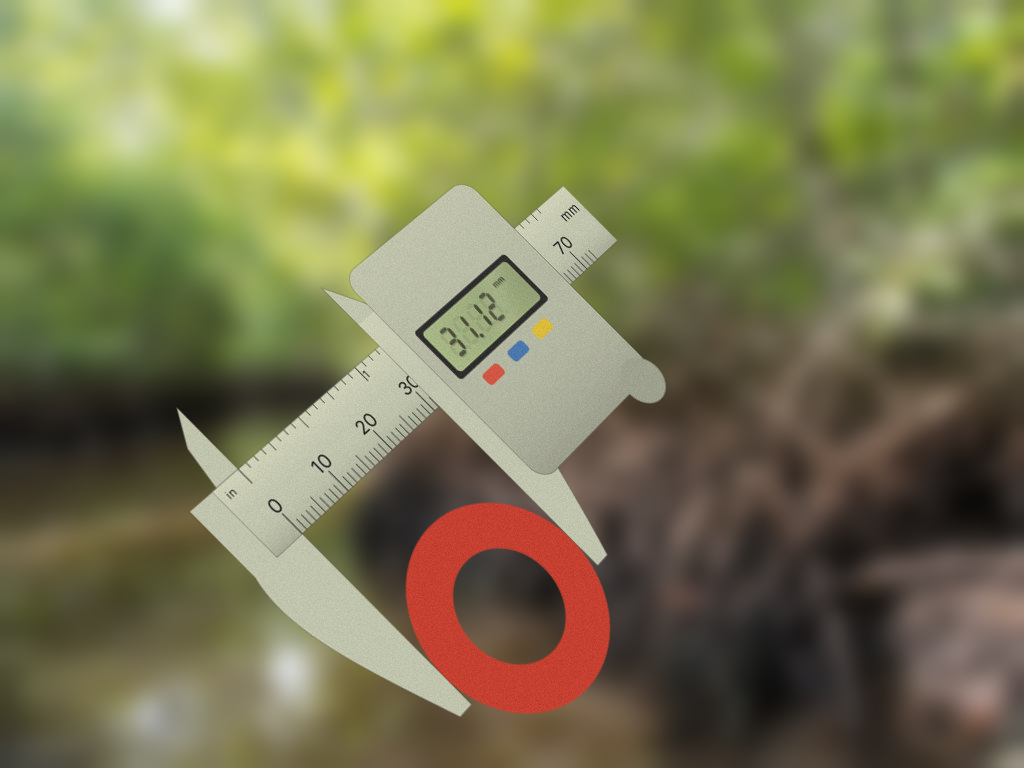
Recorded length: 31.12 mm
